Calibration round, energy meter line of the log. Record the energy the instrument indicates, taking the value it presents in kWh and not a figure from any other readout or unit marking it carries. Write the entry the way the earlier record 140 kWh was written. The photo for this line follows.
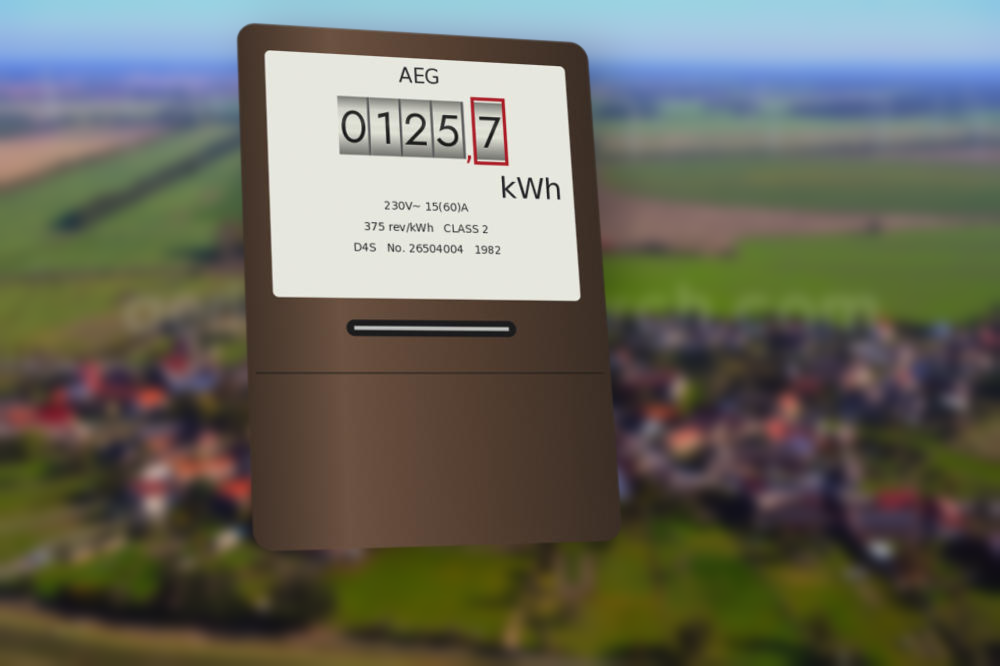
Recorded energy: 125.7 kWh
